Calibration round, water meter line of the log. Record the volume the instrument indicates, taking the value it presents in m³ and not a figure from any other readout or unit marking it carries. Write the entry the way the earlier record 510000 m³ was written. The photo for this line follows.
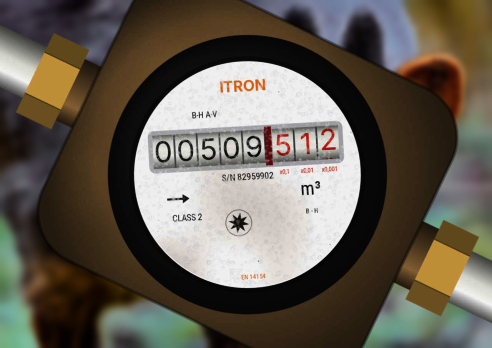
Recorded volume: 509.512 m³
